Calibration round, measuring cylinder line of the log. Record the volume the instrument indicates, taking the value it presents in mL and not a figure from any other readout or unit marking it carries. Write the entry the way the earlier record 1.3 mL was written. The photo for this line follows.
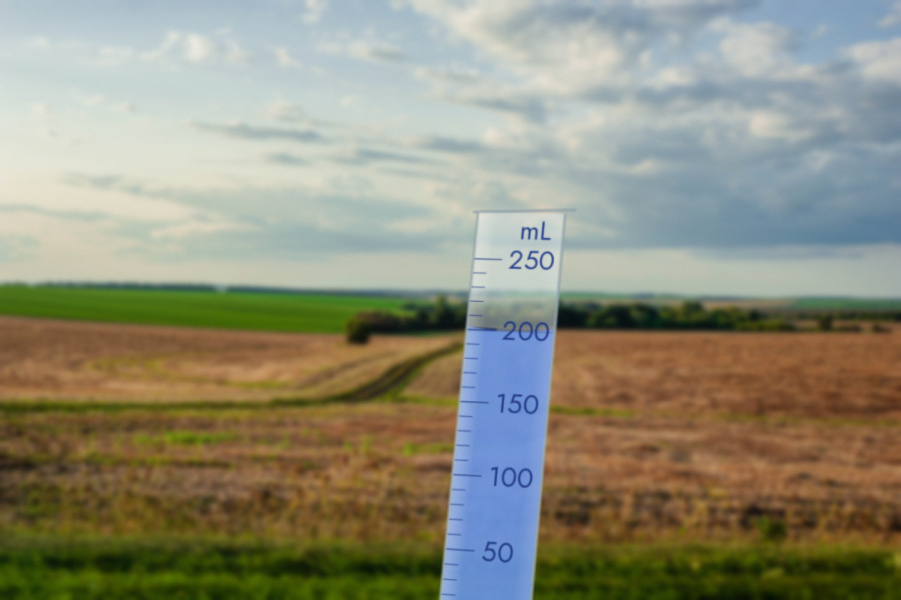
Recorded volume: 200 mL
